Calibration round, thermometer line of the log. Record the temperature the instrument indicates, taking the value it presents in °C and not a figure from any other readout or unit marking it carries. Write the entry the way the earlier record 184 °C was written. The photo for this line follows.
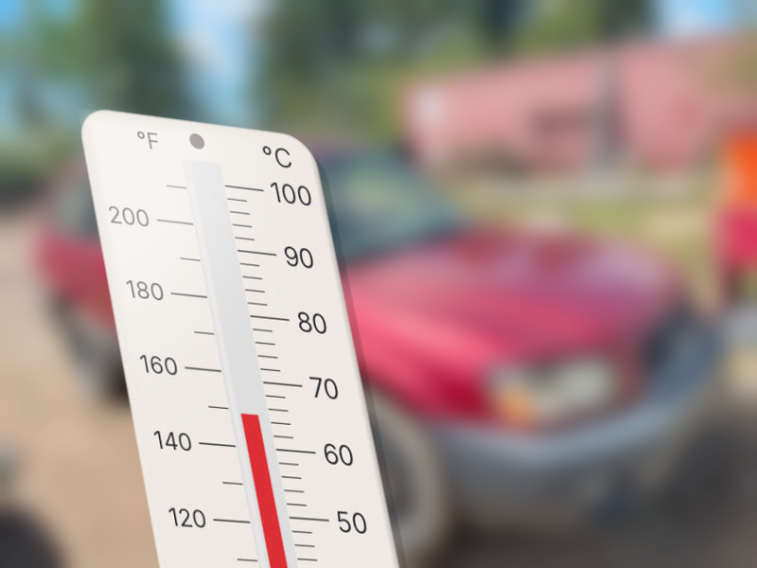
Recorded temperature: 65 °C
